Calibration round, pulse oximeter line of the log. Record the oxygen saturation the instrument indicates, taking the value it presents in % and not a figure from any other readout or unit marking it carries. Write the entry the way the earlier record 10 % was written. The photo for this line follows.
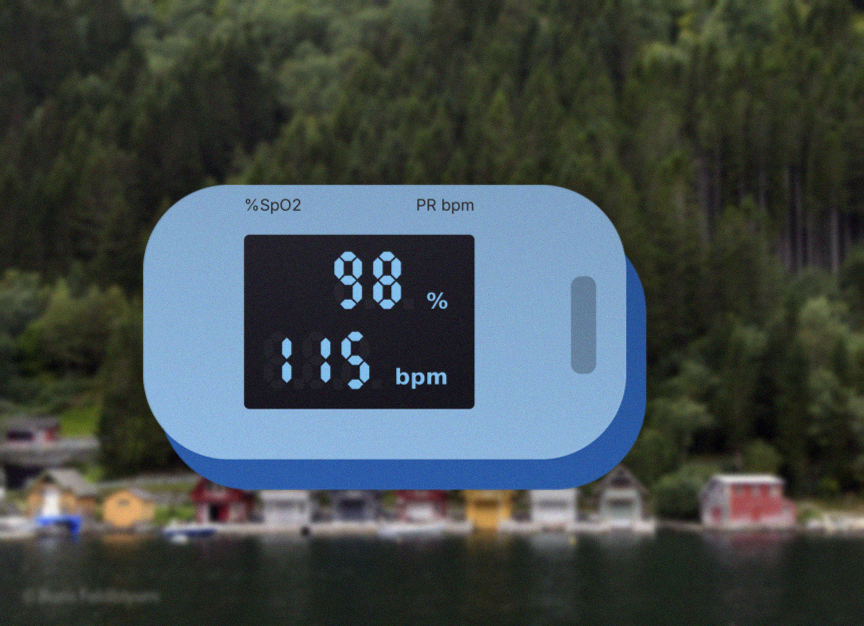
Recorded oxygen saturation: 98 %
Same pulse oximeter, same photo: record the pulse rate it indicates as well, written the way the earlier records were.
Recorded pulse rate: 115 bpm
